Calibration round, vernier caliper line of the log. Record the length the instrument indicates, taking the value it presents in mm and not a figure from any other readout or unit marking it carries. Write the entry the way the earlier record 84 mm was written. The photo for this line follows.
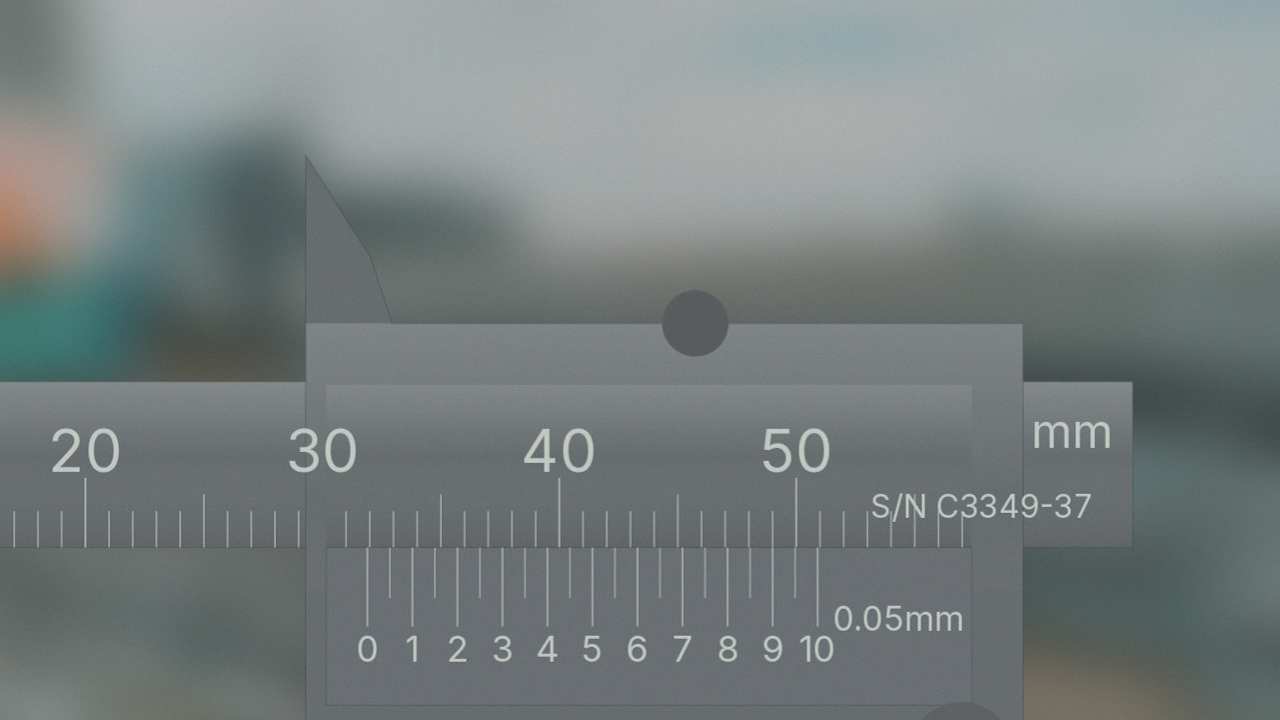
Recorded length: 31.90 mm
